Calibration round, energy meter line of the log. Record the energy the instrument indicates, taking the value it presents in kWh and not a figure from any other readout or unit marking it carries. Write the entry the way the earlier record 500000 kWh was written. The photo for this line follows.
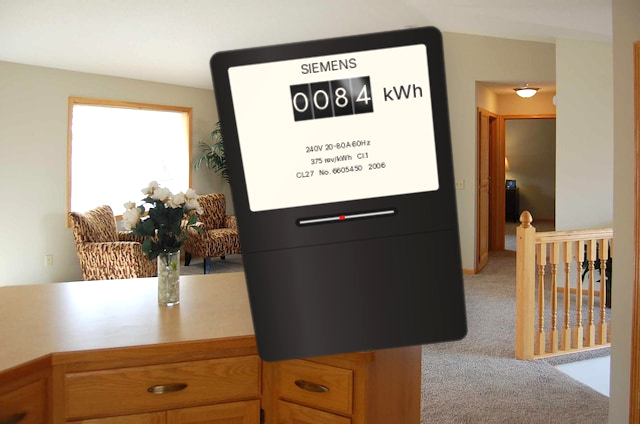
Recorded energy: 84 kWh
